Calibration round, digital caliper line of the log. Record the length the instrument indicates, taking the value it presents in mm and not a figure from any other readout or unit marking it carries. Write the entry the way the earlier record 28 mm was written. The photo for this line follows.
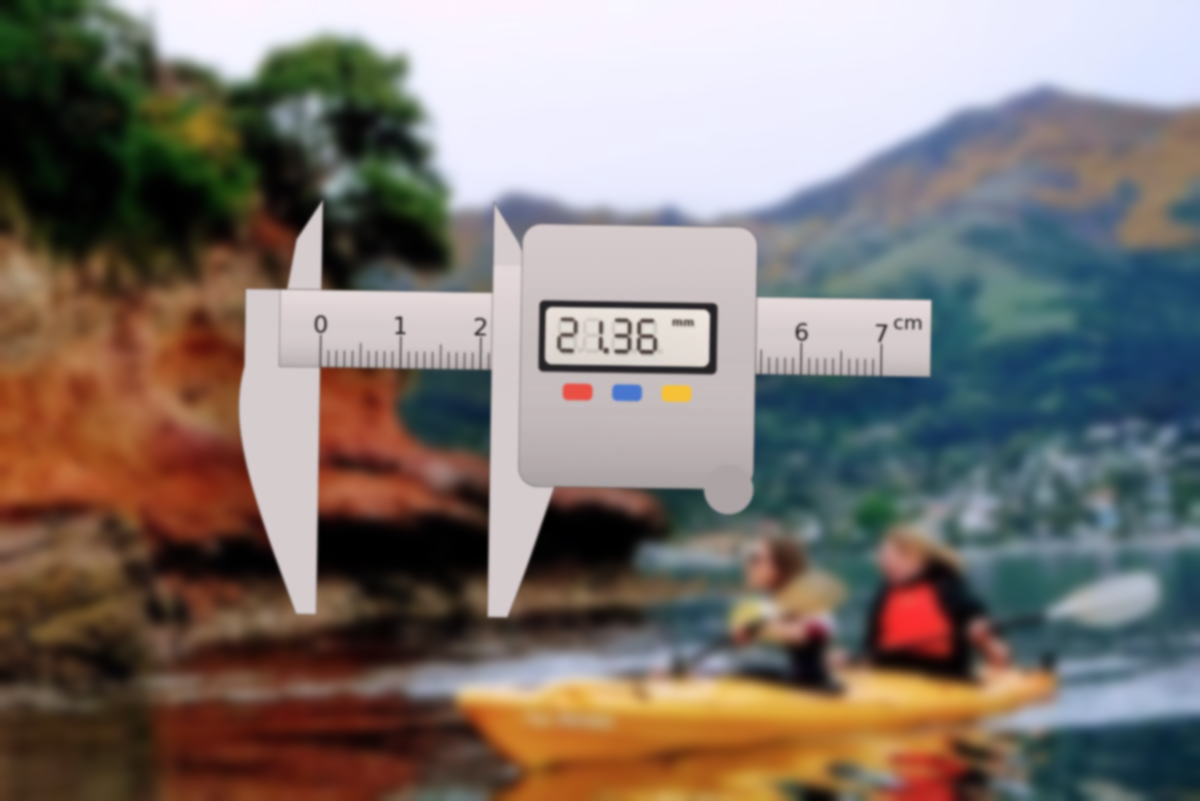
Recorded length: 21.36 mm
